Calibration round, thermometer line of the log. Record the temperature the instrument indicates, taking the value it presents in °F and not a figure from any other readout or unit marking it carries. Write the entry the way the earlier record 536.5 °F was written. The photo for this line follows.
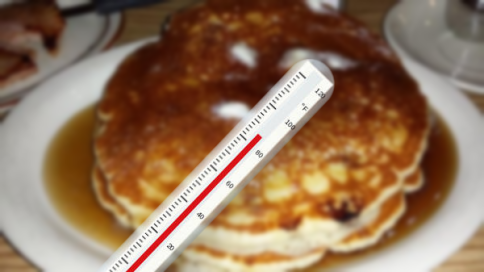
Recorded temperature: 86 °F
